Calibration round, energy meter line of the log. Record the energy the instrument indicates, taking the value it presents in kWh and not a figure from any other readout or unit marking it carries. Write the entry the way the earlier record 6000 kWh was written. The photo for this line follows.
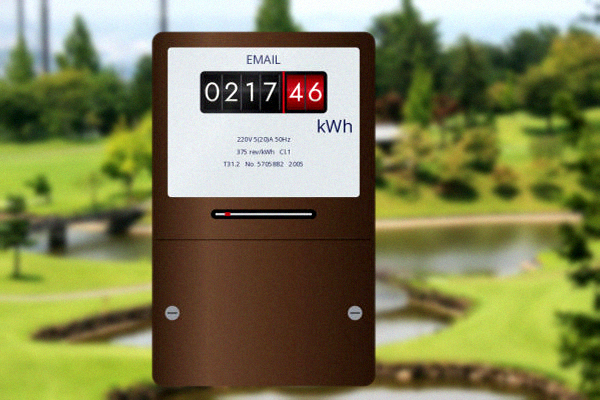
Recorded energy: 217.46 kWh
